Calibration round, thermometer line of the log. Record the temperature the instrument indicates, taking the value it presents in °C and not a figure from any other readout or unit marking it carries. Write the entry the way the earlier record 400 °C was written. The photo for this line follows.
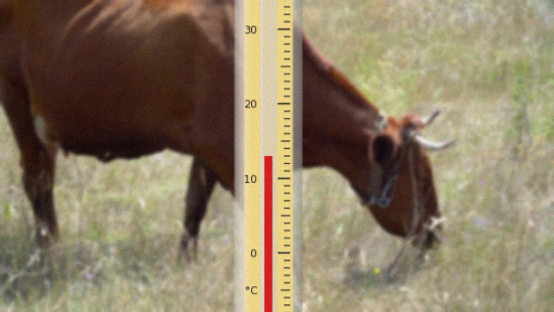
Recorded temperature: 13 °C
